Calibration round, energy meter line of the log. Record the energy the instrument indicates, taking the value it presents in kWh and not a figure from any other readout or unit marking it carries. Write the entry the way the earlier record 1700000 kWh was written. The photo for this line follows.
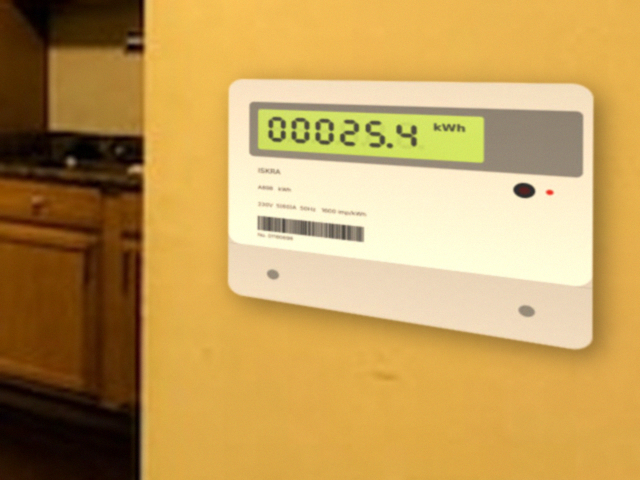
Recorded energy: 25.4 kWh
